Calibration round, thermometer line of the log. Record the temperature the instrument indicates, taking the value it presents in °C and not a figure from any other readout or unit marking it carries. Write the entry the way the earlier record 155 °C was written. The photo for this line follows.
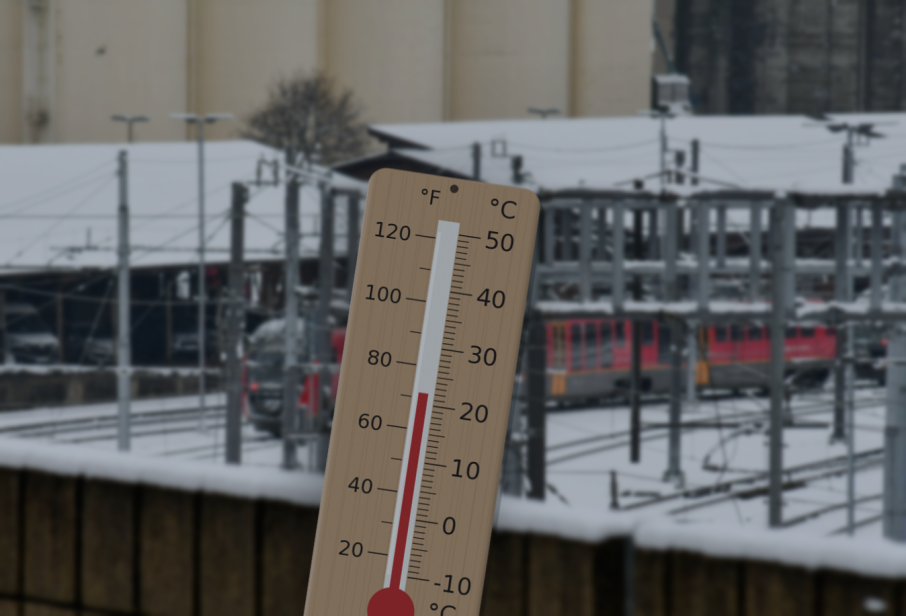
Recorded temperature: 22 °C
